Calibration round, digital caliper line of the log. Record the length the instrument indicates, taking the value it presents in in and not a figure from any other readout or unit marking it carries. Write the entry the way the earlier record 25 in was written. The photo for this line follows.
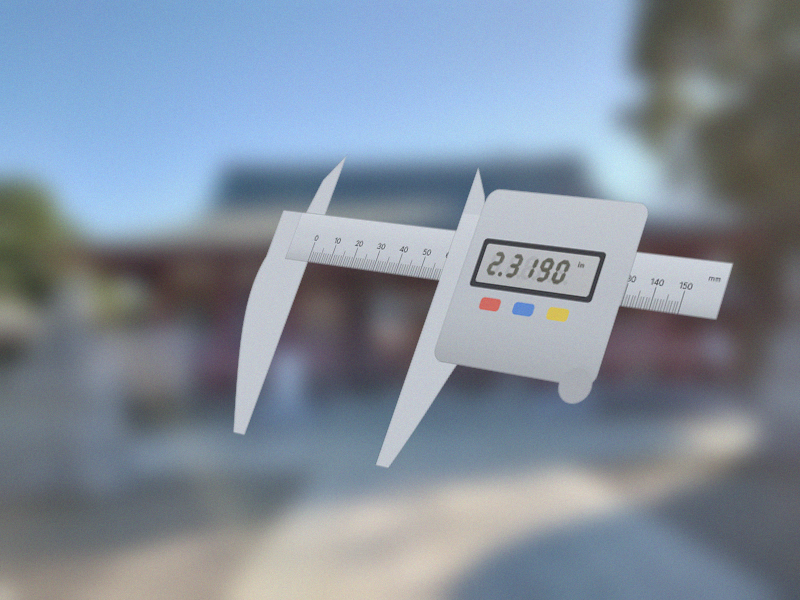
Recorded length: 2.3190 in
